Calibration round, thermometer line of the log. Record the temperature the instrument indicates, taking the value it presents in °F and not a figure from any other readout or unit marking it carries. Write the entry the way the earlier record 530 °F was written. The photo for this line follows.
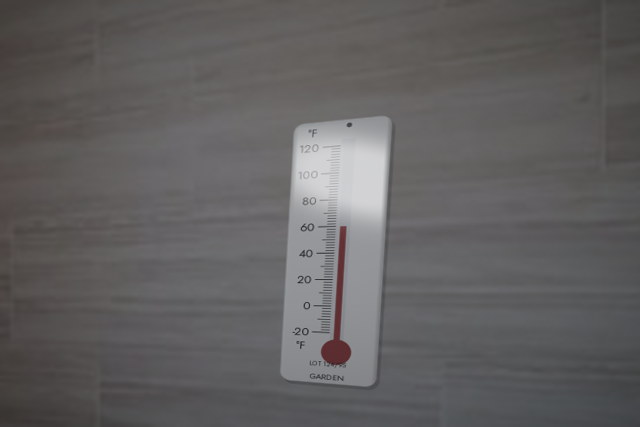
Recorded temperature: 60 °F
